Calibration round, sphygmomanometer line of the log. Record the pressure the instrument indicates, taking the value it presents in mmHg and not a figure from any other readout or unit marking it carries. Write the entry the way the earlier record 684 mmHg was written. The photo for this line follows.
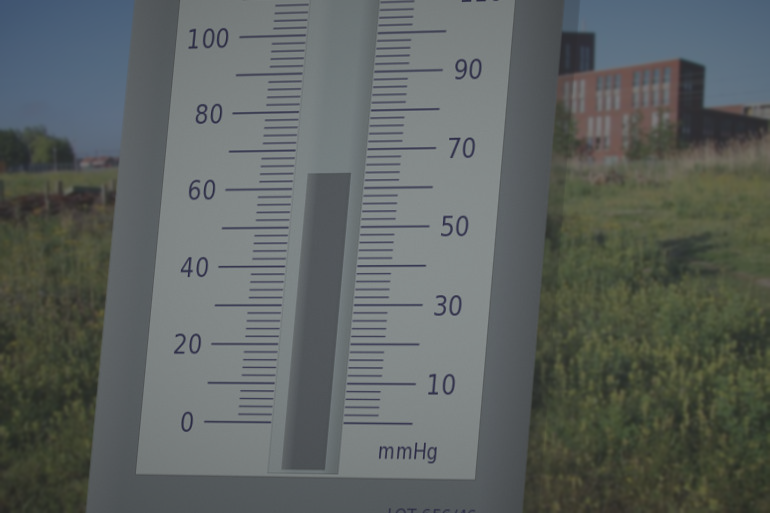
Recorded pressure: 64 mmHg
